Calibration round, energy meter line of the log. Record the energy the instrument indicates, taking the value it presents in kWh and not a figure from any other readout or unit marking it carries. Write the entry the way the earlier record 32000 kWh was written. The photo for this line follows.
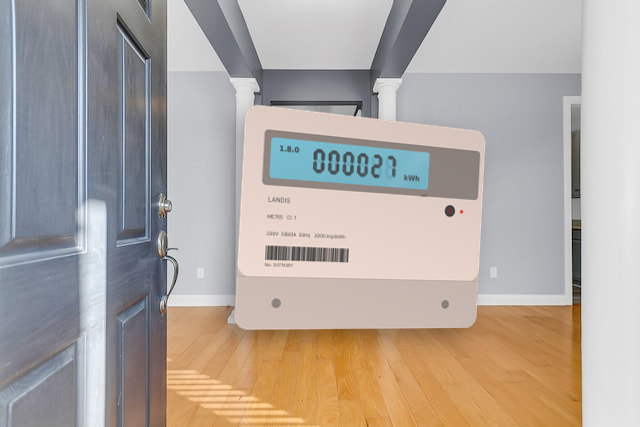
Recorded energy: 27 kWh
